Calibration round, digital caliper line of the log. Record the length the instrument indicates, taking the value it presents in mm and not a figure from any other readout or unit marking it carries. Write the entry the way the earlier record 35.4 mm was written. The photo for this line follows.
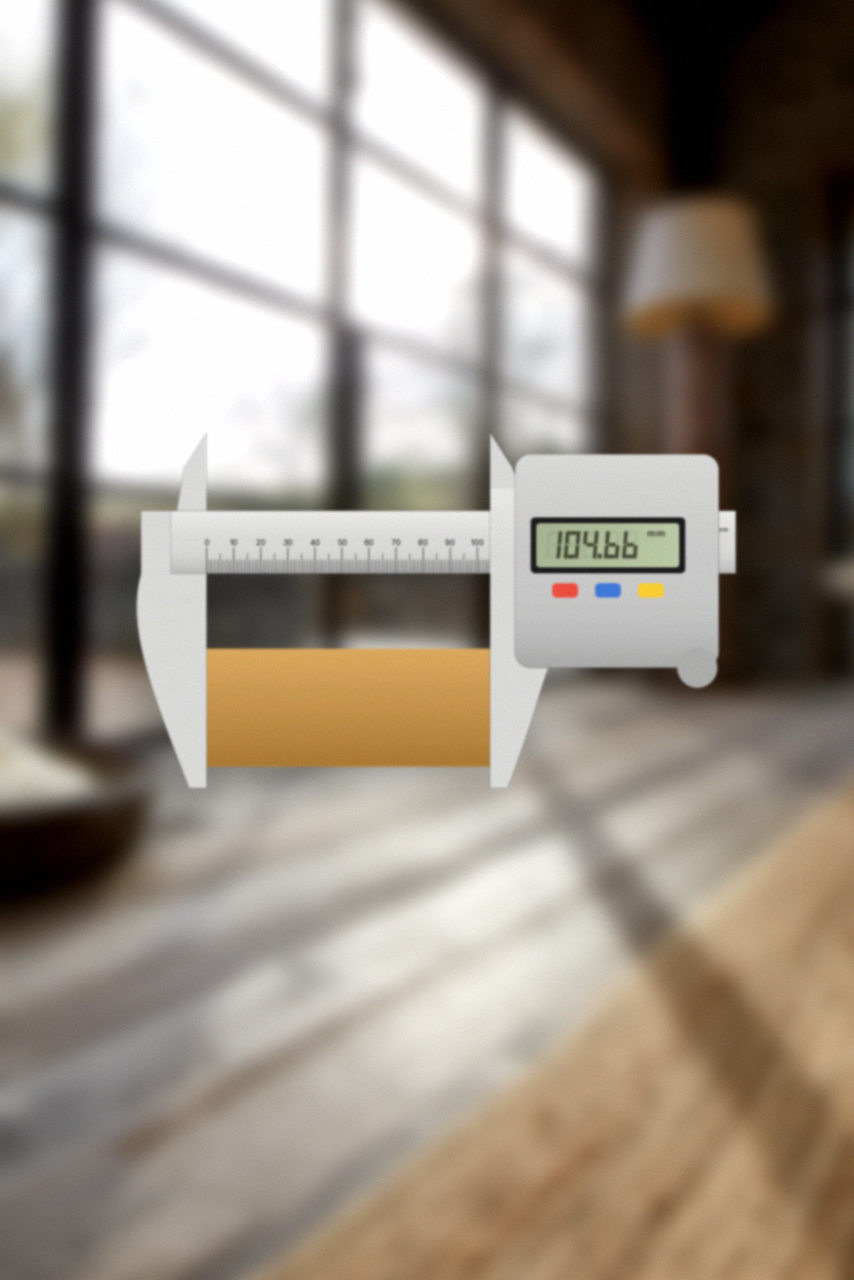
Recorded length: 104.66 mm
